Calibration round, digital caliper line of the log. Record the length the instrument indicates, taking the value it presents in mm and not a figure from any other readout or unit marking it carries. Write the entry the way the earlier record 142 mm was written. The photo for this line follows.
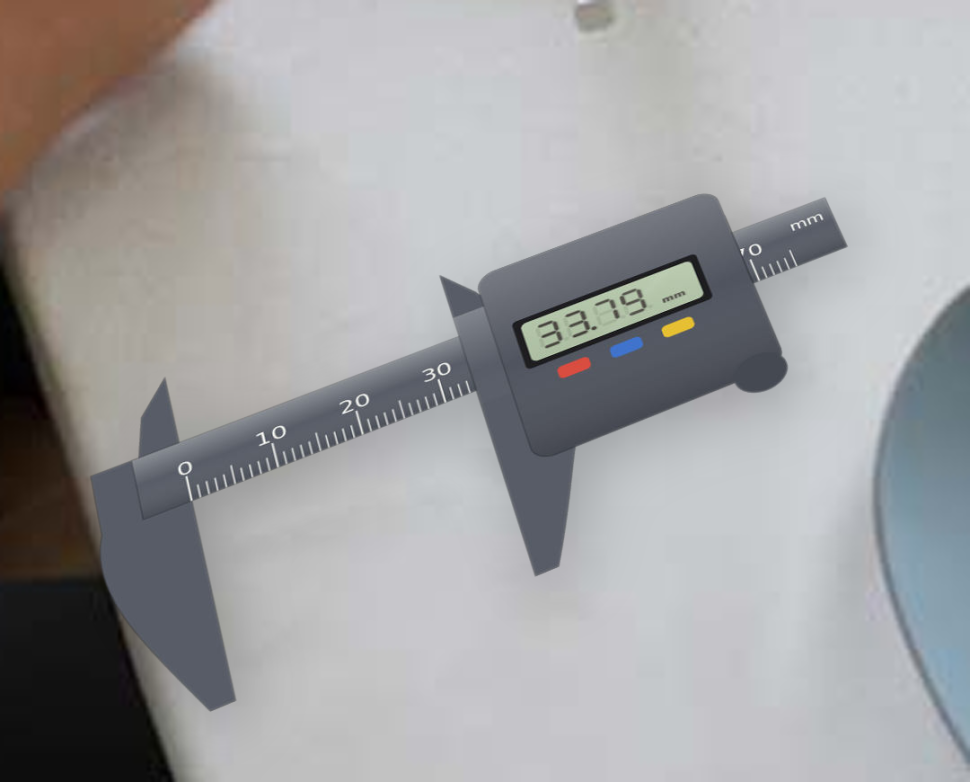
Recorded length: 33.79 mm
